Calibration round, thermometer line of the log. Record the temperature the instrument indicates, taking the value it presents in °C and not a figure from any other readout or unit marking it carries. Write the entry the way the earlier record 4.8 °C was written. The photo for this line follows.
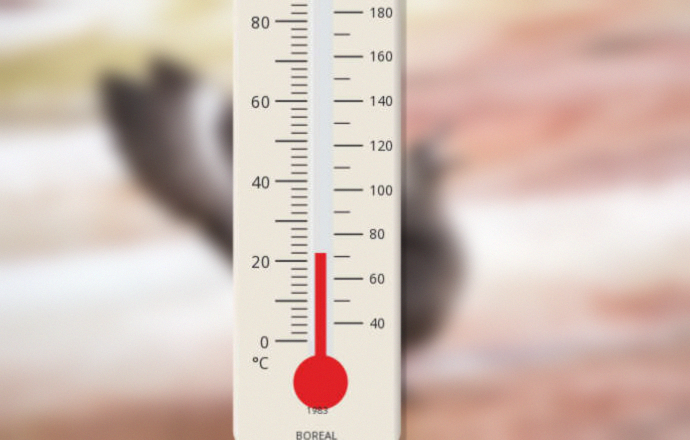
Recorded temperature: 22 °C
